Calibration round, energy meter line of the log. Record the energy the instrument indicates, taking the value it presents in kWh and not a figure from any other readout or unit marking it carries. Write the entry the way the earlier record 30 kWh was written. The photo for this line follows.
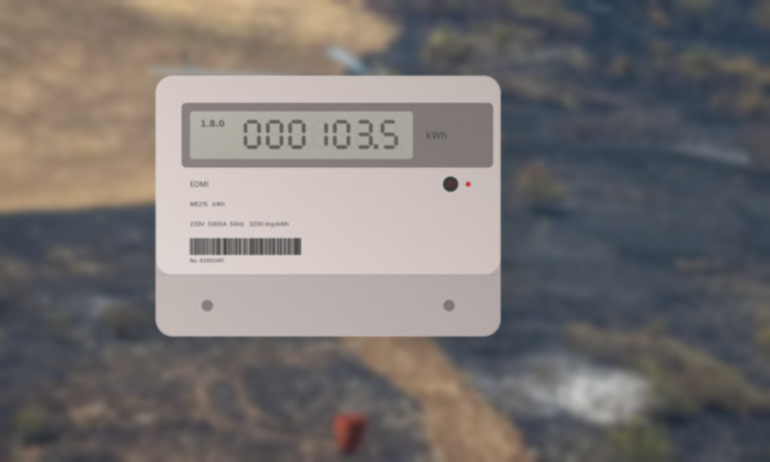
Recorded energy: 103.5 kWh
